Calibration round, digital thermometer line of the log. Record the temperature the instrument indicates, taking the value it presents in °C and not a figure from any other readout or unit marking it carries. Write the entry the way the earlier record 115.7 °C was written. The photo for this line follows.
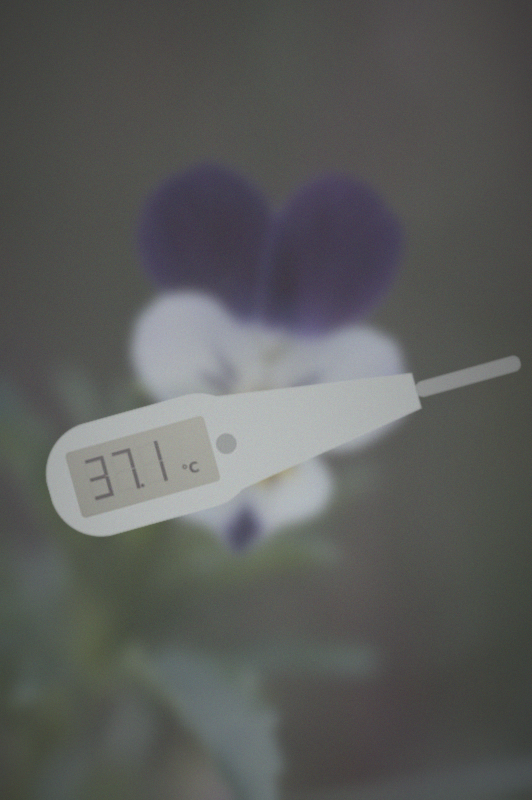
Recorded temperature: 37.1 °C
